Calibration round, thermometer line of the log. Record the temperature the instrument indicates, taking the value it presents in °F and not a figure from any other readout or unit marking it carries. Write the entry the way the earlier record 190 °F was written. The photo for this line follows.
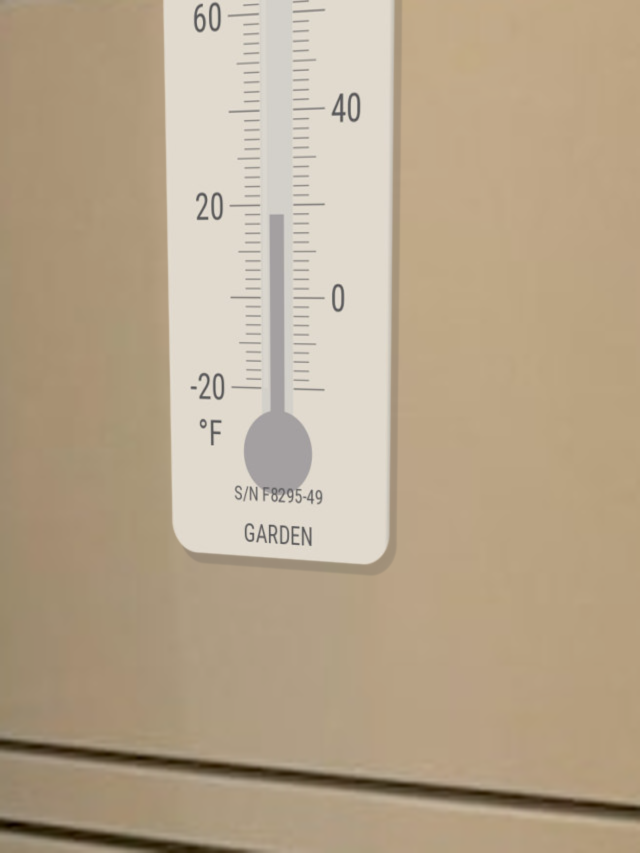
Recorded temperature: 18 °F
